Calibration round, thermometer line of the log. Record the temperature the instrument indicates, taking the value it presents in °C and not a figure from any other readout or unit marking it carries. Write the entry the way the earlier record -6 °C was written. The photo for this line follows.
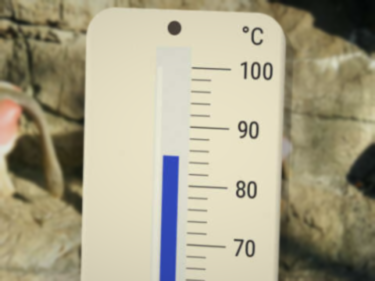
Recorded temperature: 85 °C
